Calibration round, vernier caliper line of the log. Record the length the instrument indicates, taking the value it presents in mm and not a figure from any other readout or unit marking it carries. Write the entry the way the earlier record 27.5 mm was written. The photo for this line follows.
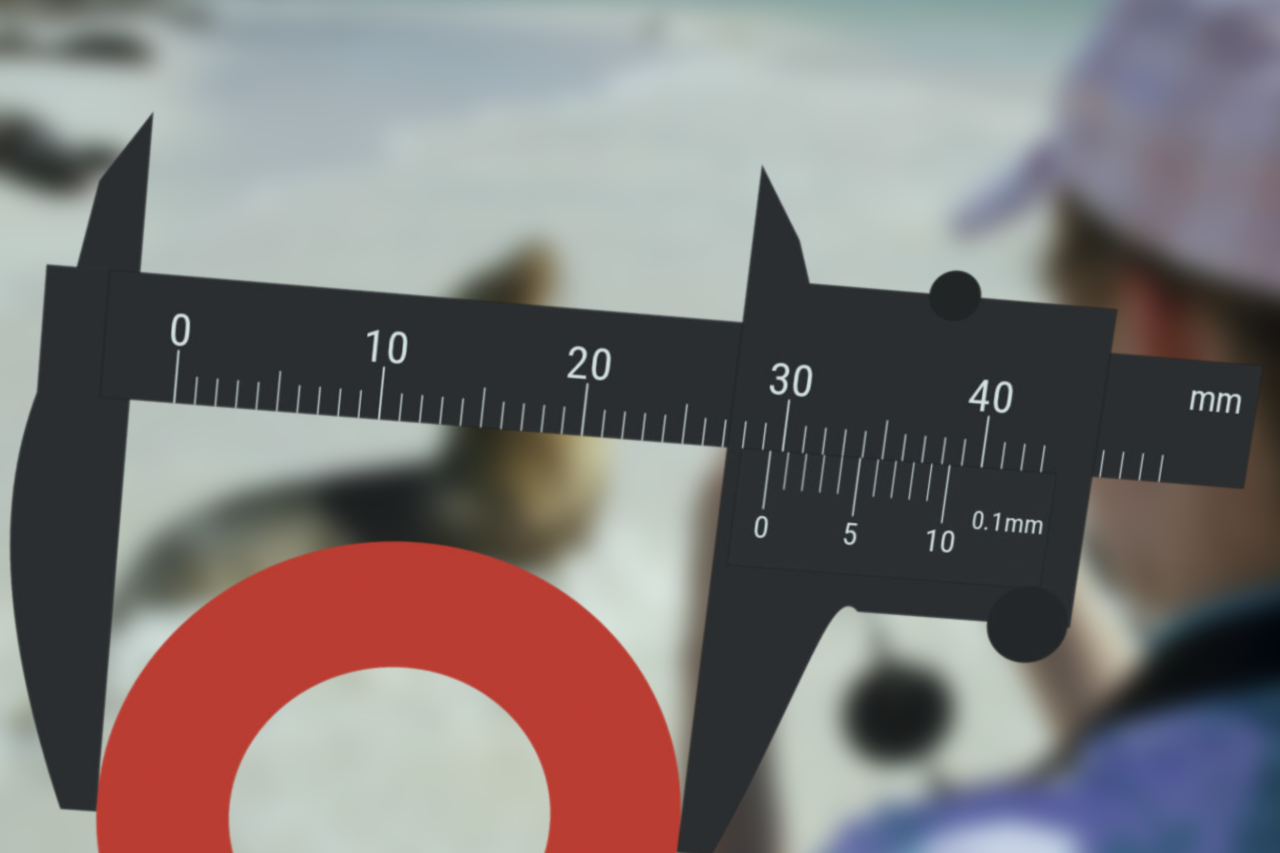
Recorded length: 29.4 mm
